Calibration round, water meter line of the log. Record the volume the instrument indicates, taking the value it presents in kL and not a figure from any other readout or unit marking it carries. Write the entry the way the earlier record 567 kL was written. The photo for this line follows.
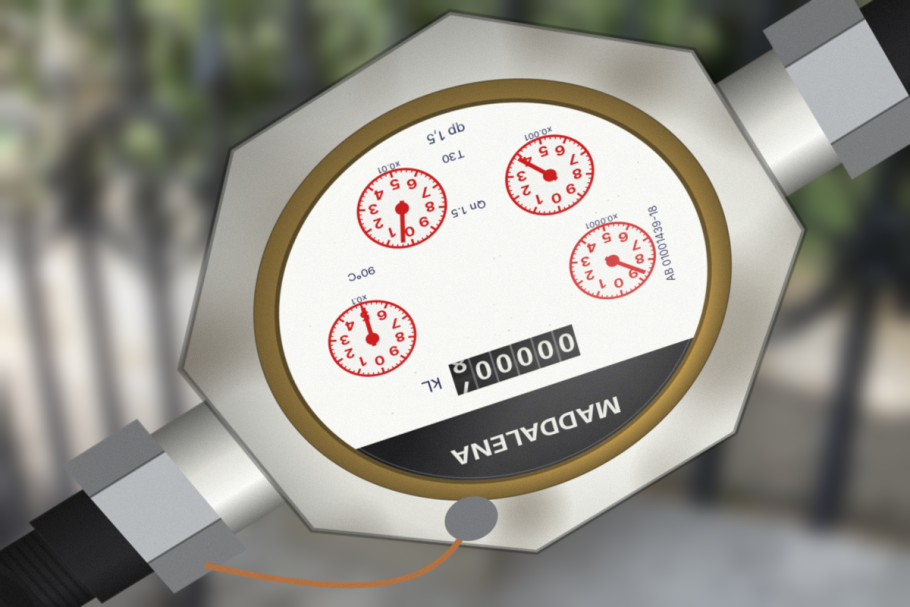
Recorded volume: 7.5038 kL
